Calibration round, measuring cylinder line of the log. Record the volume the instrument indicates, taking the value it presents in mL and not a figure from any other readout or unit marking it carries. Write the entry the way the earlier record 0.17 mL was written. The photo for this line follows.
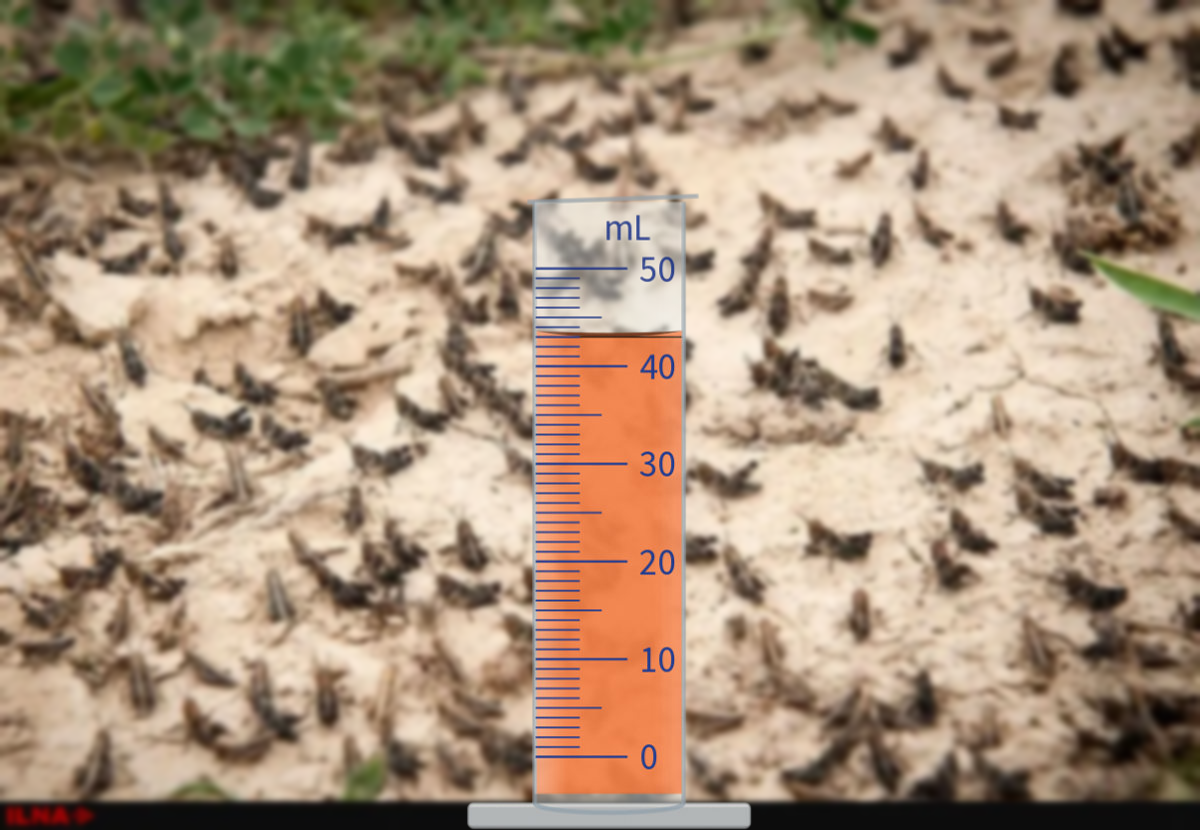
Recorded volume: 43 mL
